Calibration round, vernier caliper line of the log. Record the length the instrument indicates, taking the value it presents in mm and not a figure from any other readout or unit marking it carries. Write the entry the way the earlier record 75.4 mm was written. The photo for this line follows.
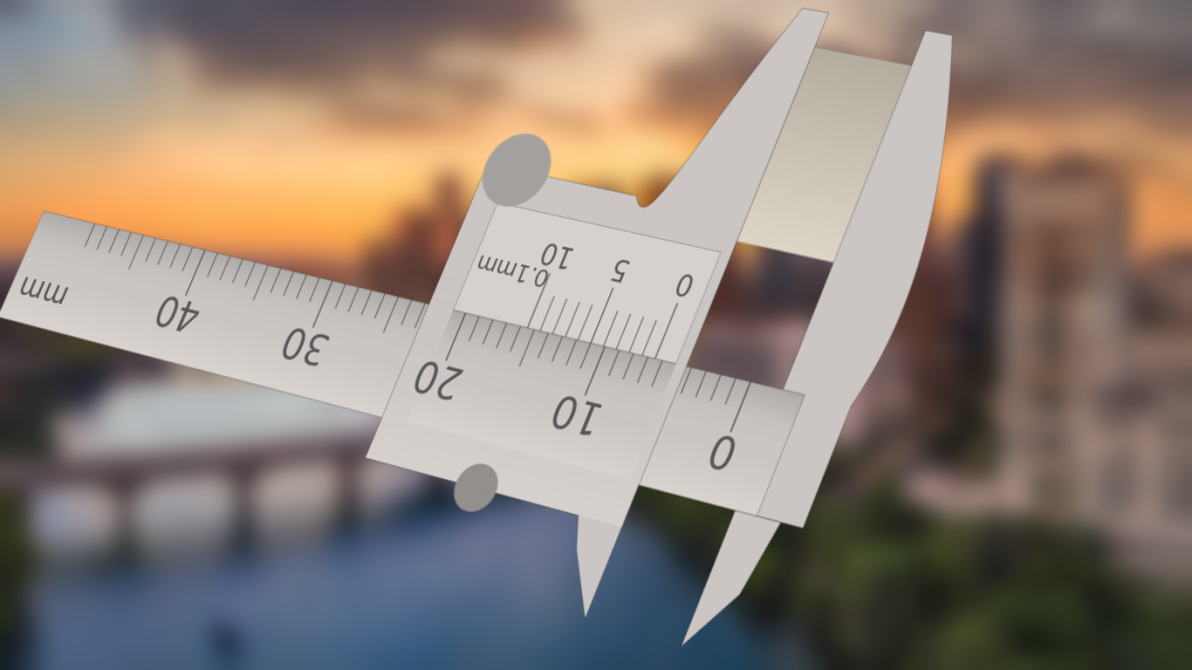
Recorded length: 6.5 mm
